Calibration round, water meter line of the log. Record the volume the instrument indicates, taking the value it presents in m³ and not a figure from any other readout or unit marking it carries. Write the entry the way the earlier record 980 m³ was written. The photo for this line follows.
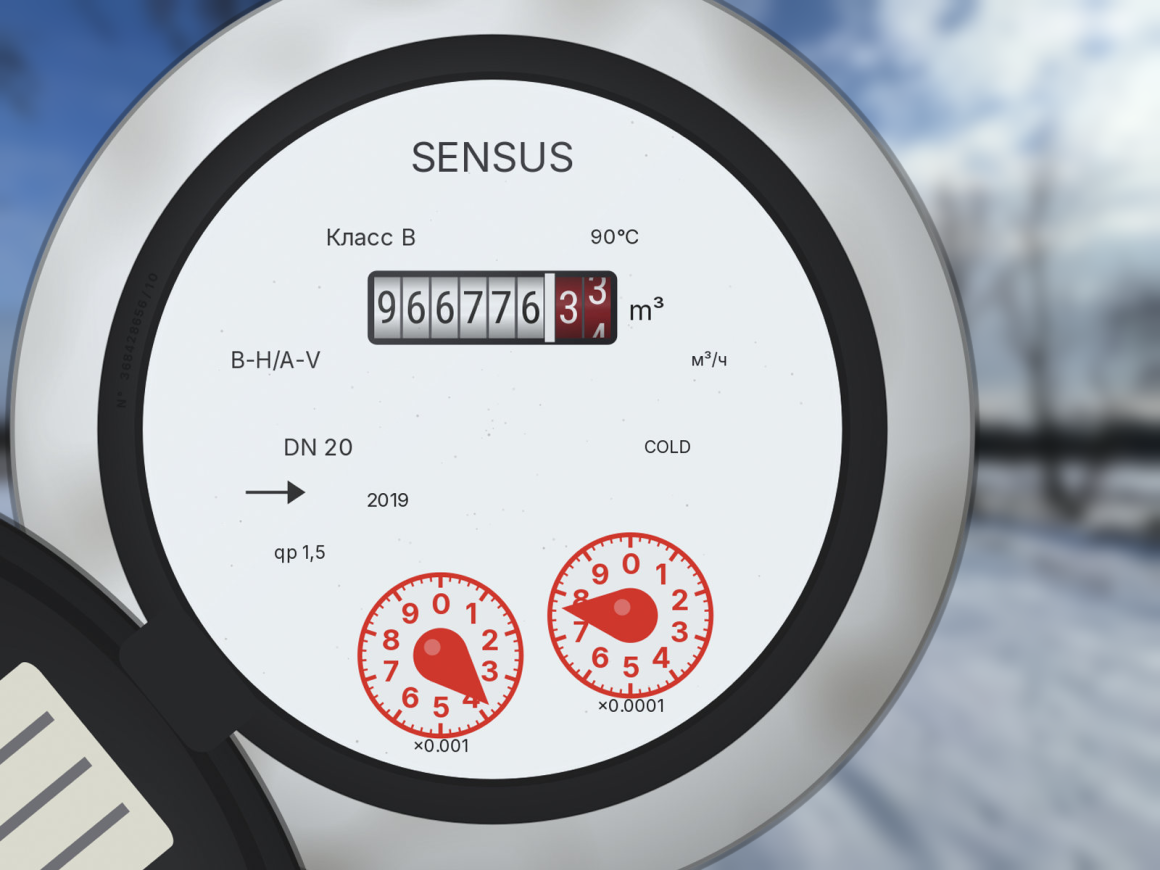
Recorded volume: 966776.3337 m³
